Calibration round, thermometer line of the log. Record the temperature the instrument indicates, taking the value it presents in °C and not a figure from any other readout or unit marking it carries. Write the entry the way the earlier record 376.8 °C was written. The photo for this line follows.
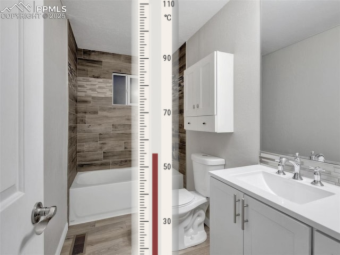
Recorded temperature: 55 °C
